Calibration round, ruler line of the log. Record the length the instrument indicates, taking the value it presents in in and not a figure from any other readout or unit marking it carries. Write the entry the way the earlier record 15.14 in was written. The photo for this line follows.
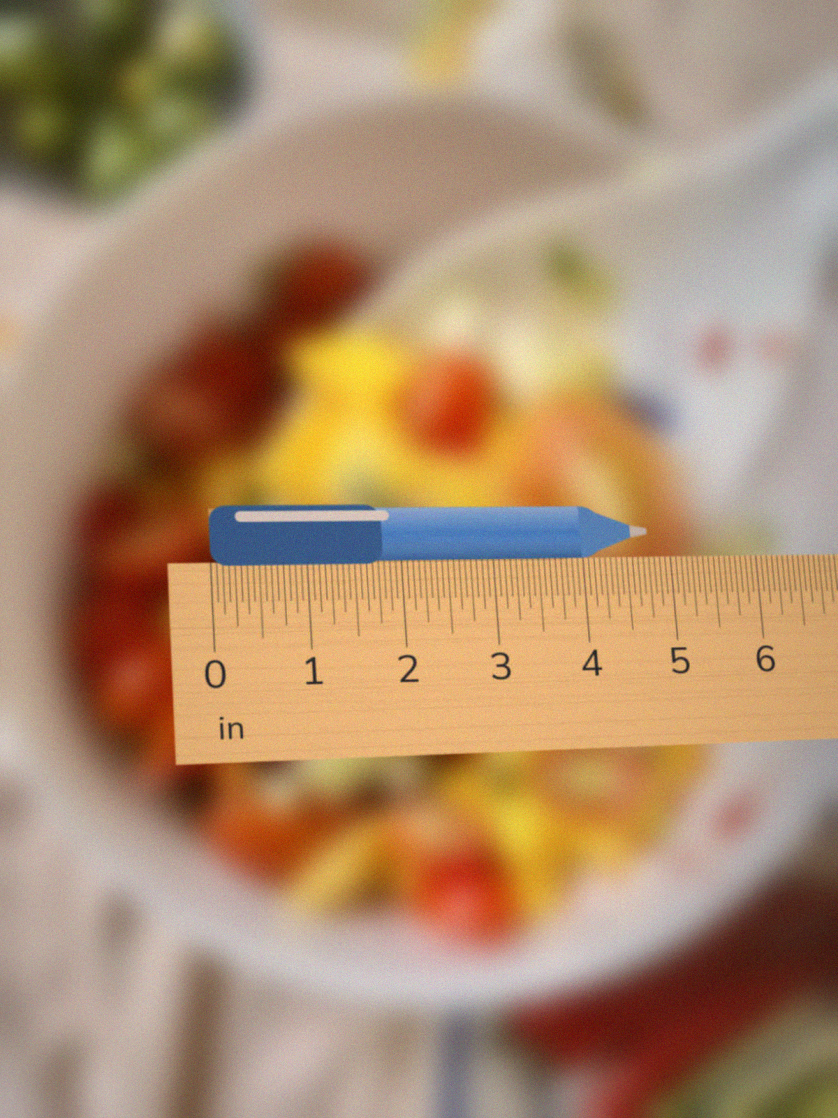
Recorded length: 4.75 in
